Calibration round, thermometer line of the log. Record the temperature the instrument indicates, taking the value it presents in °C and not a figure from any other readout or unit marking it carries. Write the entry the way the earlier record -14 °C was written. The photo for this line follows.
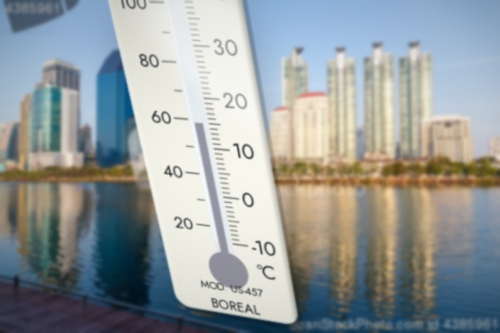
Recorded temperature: 15 °C
